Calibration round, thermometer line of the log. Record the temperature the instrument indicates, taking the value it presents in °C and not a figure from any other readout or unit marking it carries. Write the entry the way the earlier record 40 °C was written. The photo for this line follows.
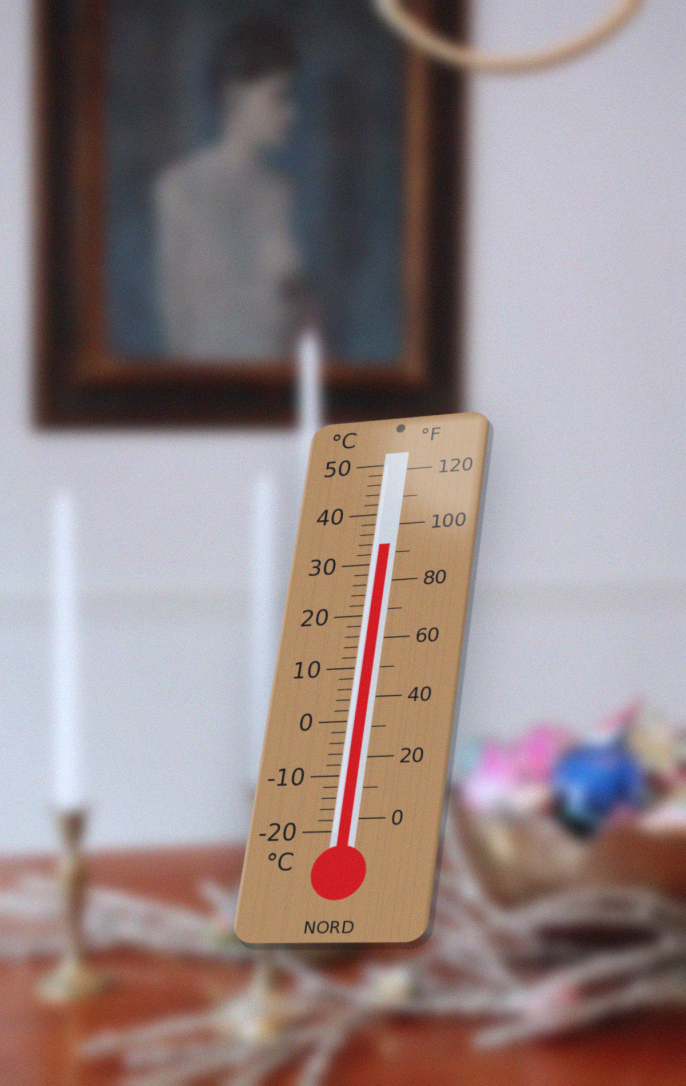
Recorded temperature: 34 °C
